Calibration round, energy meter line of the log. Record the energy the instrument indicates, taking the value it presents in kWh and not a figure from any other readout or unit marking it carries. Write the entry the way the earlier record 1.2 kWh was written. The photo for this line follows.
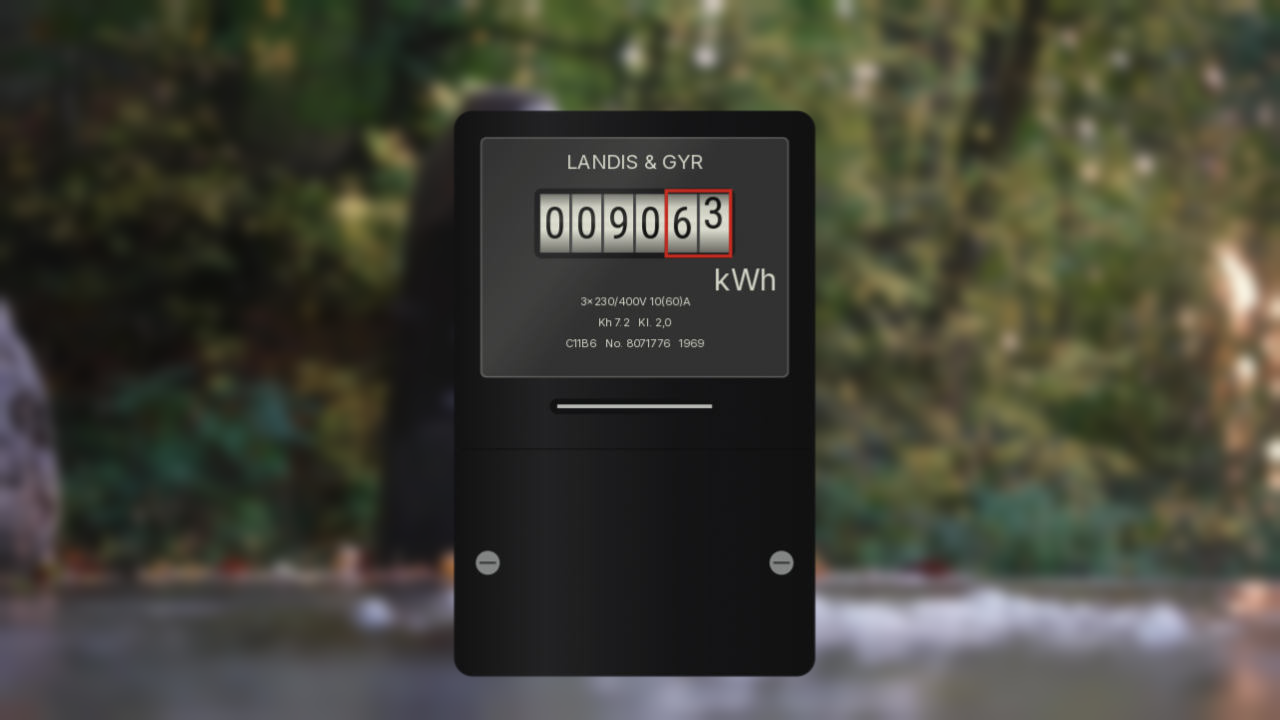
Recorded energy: 90.63 kWh
